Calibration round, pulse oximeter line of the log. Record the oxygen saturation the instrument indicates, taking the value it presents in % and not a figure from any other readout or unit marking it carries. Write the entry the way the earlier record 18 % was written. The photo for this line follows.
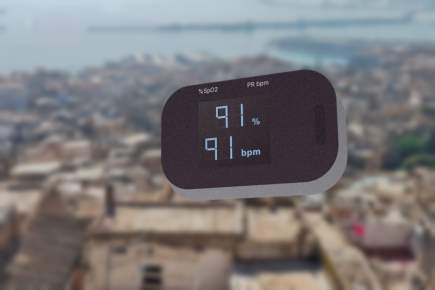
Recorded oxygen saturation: 91 %
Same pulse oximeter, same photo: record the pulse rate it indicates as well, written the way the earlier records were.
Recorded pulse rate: 91 bpm
